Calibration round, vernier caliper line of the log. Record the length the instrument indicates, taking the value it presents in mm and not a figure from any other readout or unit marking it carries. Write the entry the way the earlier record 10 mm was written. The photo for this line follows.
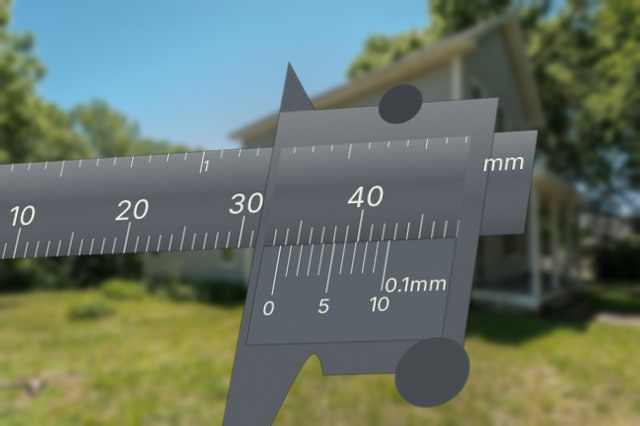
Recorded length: 33.6 mm
